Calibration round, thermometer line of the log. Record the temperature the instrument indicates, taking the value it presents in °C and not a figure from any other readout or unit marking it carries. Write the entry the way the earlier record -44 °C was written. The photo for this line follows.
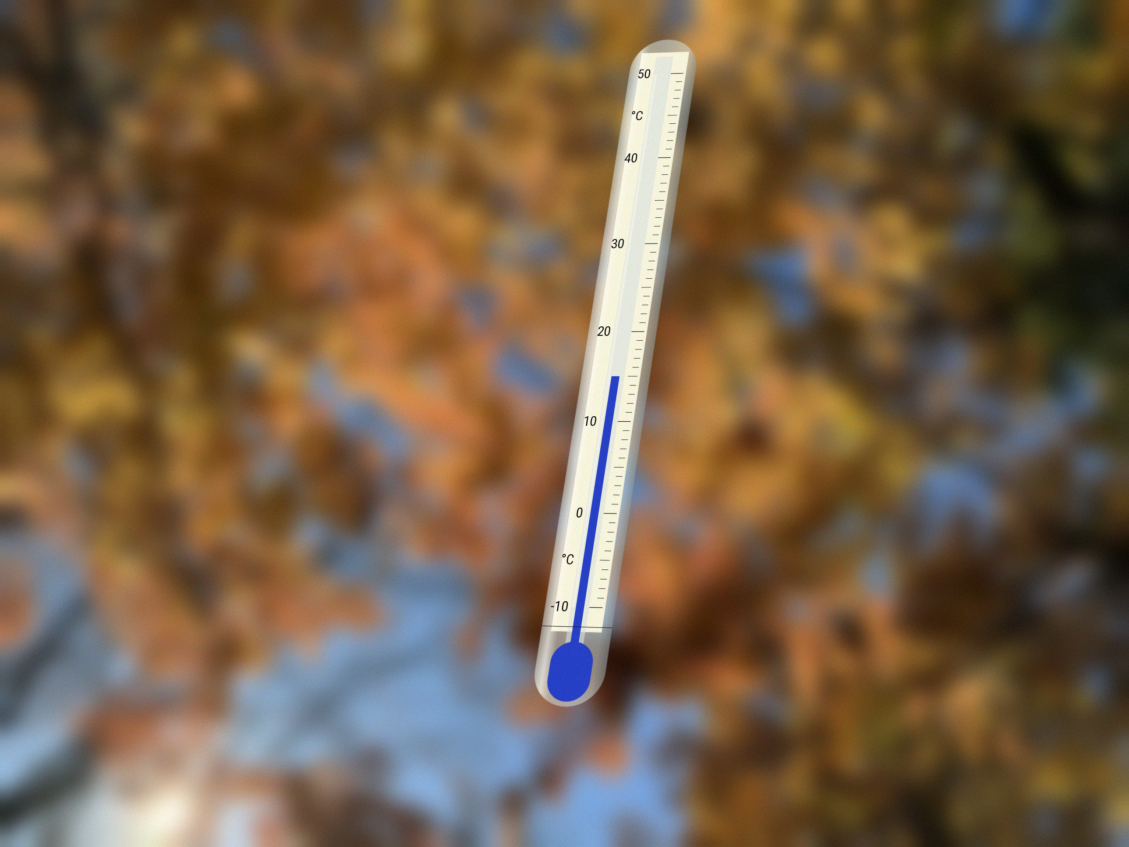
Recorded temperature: 15 °C
